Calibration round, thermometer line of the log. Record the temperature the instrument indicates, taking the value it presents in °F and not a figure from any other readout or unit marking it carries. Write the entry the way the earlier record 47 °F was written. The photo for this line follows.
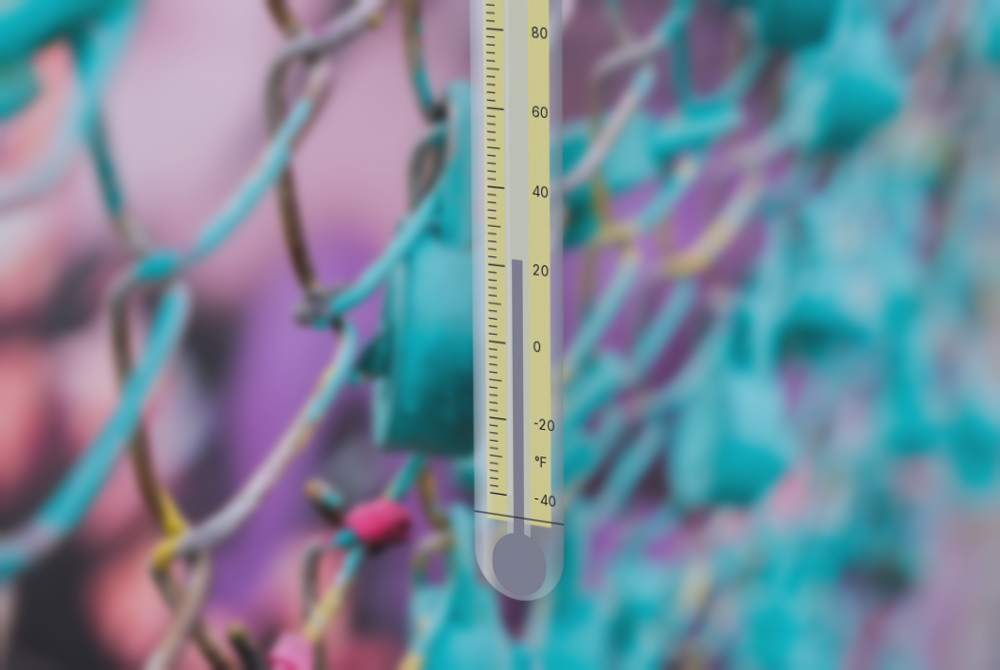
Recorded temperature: 22 °F
